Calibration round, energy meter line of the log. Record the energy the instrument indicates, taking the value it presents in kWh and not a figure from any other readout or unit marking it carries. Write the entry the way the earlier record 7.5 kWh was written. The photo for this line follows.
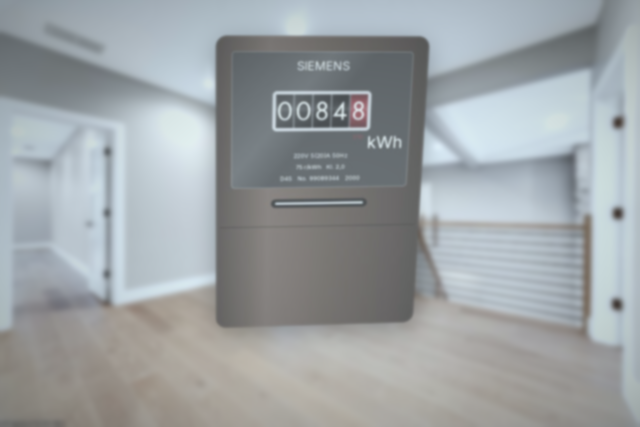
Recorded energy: 84.8 kWh
